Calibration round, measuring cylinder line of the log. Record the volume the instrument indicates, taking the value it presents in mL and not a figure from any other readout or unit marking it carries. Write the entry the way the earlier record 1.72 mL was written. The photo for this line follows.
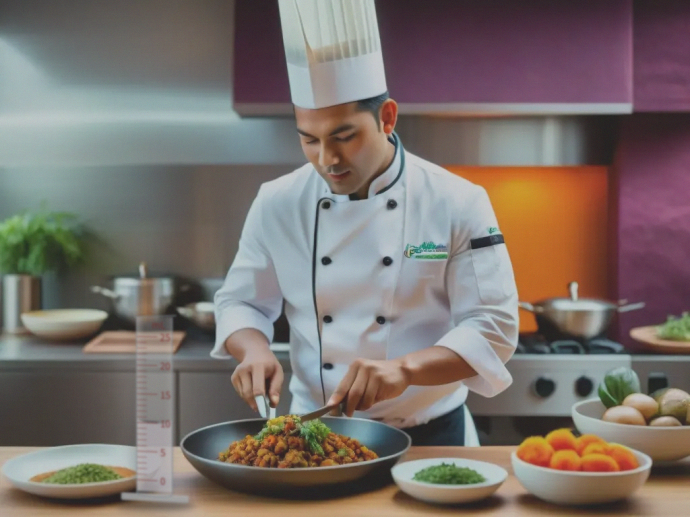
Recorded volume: 10 mL
